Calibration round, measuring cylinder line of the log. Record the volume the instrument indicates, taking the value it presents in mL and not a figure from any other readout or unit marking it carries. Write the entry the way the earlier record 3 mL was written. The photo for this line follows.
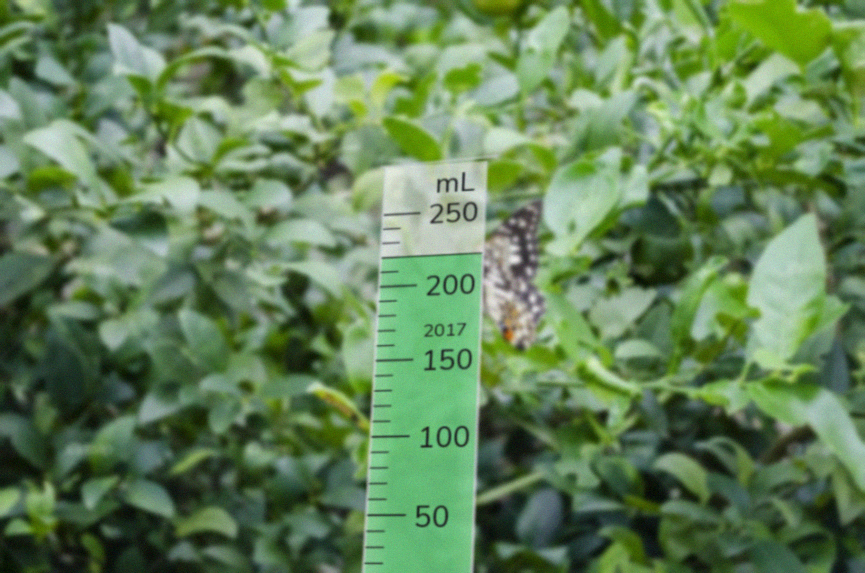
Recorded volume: 220 mL
